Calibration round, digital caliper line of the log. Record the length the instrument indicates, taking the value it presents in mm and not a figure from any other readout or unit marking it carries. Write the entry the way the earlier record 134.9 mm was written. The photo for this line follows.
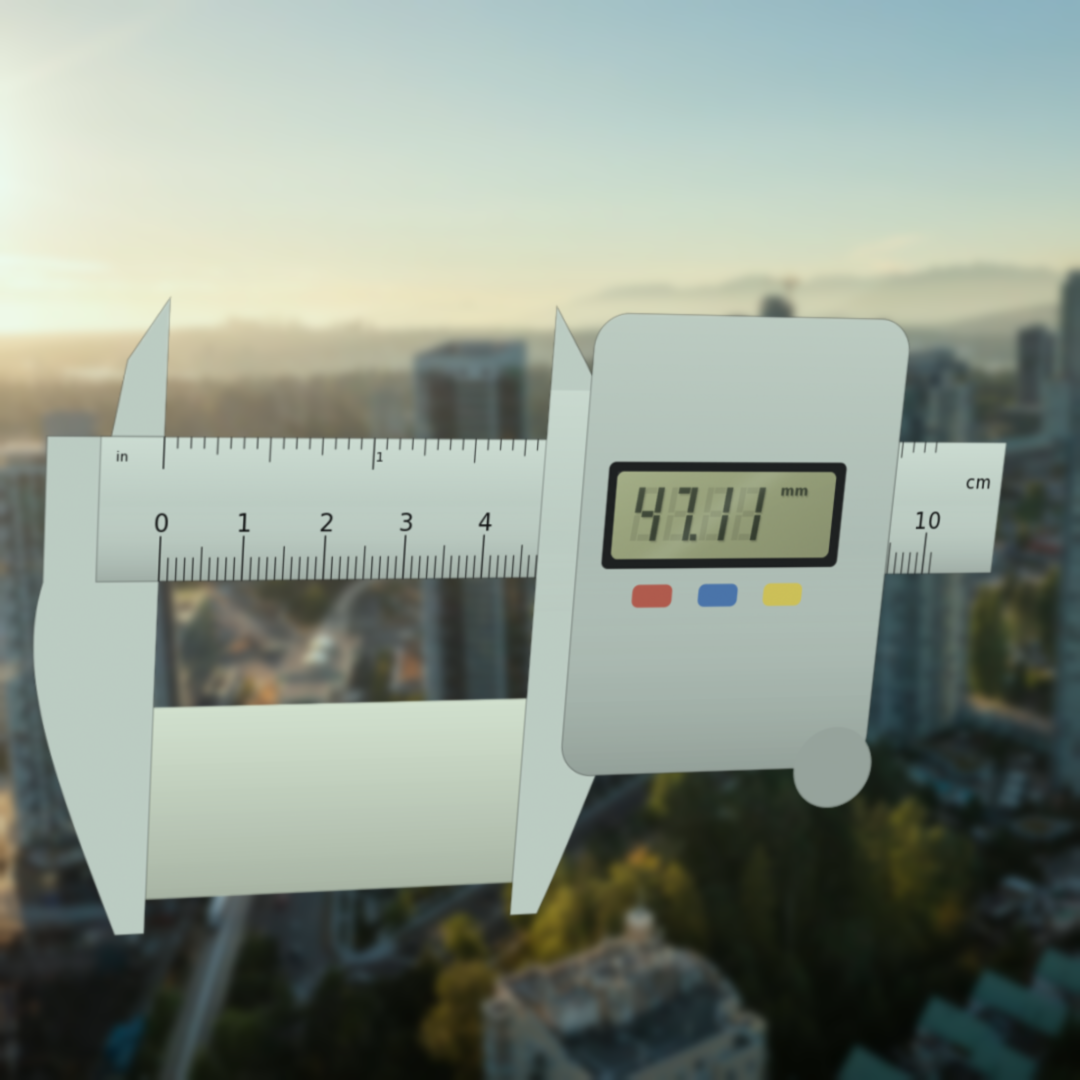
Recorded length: 47.11 mm
